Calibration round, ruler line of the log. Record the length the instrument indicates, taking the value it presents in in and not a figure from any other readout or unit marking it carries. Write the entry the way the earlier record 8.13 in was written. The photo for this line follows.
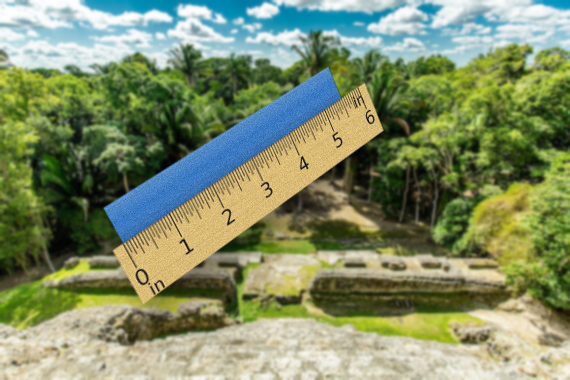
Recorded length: 5.5 in
